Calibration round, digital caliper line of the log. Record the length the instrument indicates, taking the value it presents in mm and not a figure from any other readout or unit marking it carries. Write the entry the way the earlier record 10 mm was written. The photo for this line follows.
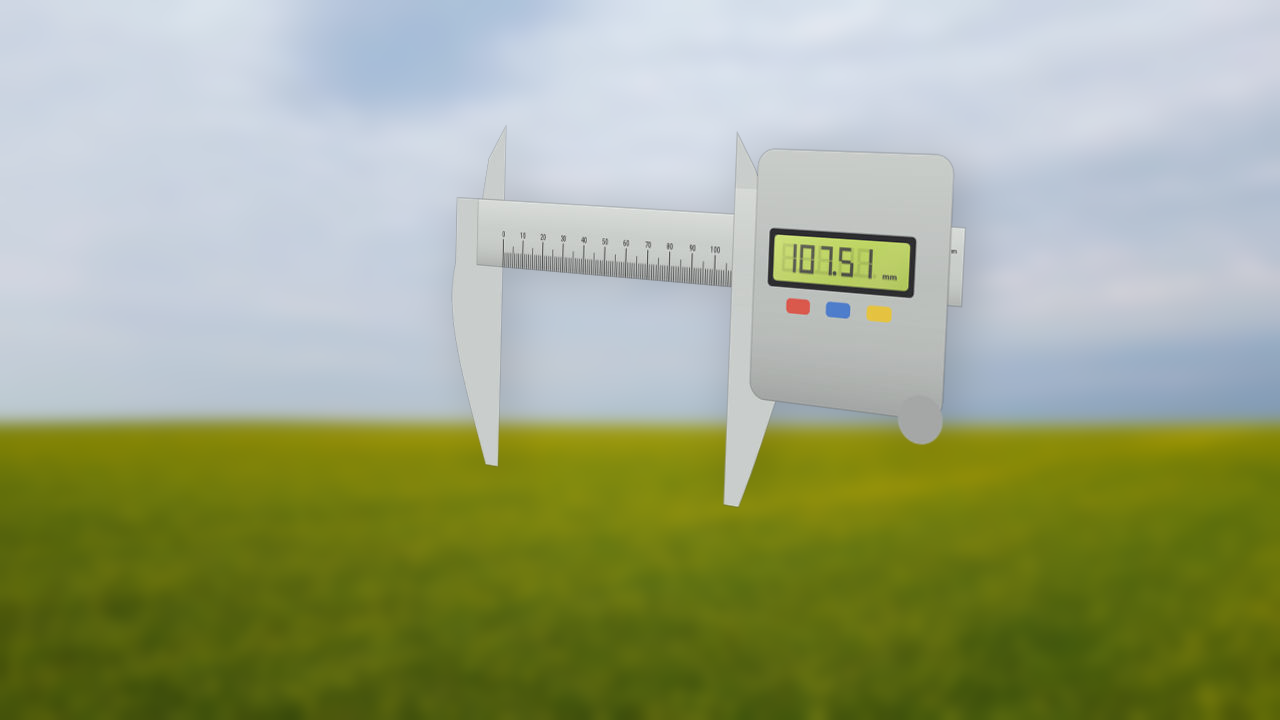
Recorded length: 107.51 mm
